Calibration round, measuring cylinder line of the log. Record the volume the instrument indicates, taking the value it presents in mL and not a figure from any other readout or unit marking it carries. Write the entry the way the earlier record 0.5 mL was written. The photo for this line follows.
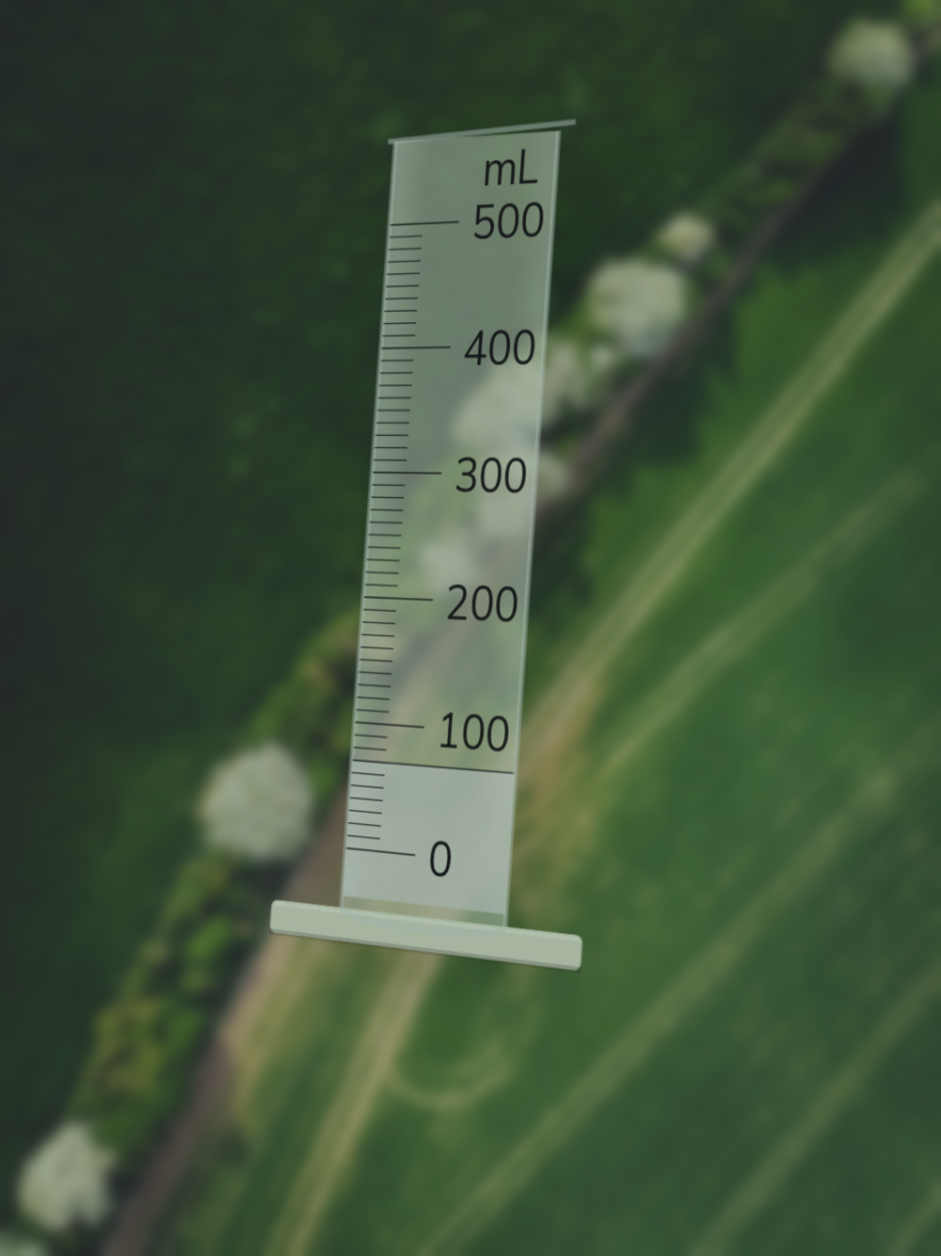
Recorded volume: 70 mL
